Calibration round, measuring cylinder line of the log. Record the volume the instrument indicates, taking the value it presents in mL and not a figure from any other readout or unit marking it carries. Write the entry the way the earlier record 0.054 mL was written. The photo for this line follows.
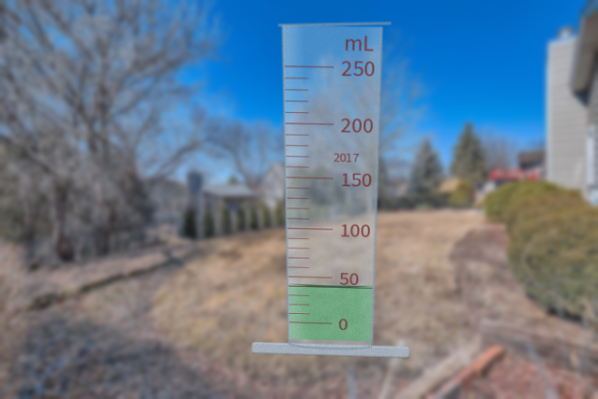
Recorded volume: 40 mL
